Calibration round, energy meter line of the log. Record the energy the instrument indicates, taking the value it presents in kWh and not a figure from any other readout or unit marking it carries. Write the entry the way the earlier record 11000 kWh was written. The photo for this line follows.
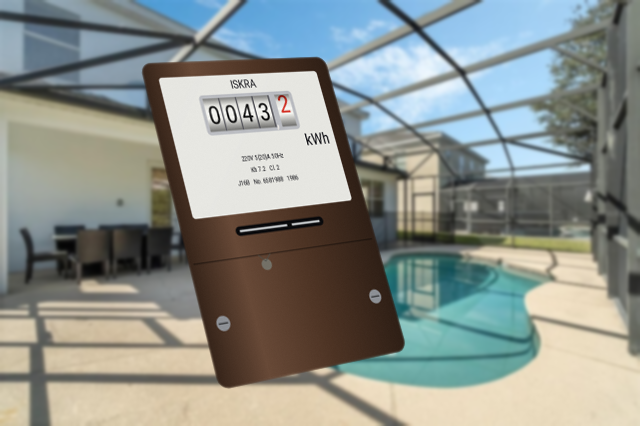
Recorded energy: 43.2 kWh
